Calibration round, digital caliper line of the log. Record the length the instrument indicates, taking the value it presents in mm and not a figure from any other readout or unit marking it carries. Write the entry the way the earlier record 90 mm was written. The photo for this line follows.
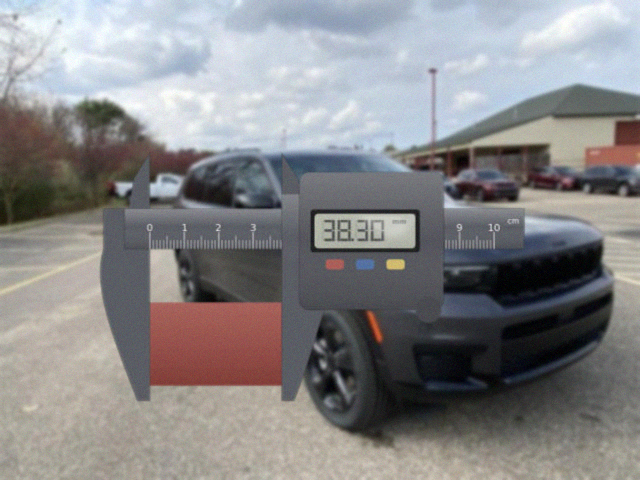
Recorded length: 38.30 mm
